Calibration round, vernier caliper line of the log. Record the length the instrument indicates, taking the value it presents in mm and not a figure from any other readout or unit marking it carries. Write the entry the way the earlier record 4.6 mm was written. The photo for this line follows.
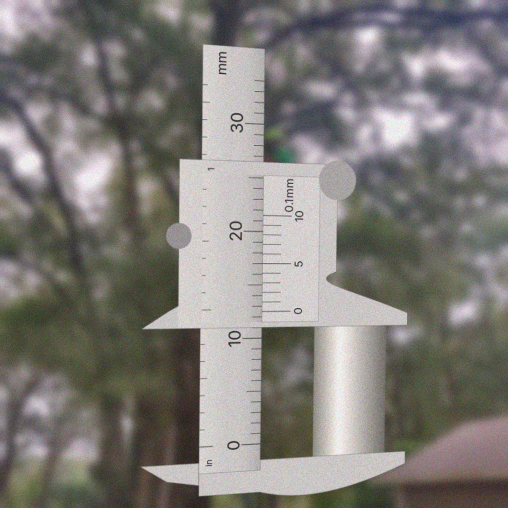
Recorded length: 12.5 mm
